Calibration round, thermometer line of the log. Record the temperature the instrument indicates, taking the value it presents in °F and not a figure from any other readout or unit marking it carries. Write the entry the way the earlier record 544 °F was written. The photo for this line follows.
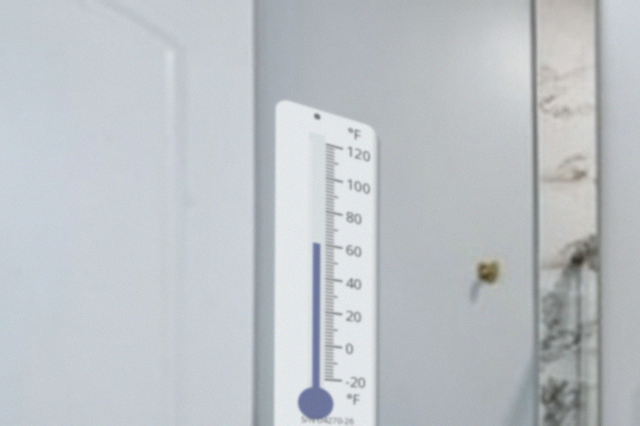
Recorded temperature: 60 °F
